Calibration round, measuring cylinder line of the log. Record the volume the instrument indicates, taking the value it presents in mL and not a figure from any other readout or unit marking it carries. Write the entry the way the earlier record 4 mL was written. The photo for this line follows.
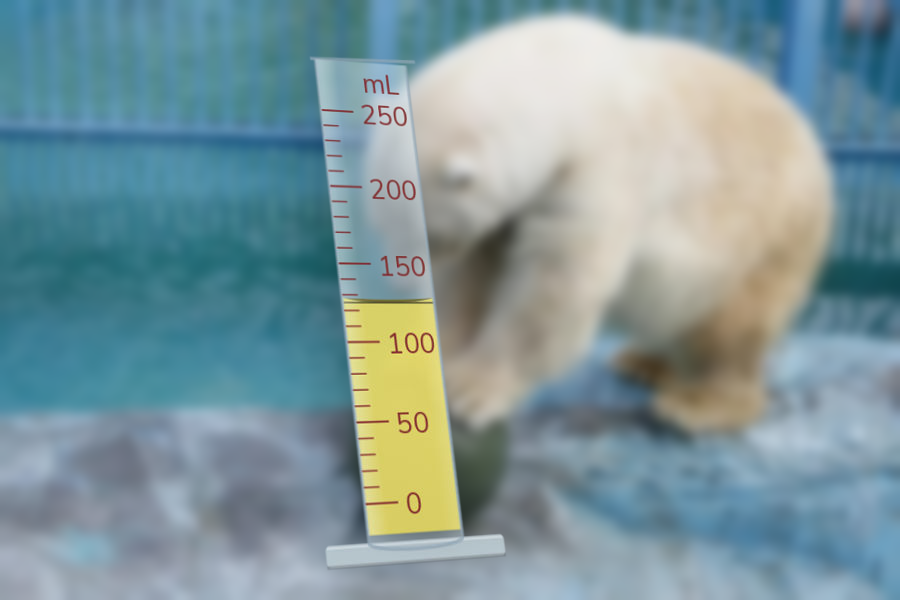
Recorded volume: 125 mL
